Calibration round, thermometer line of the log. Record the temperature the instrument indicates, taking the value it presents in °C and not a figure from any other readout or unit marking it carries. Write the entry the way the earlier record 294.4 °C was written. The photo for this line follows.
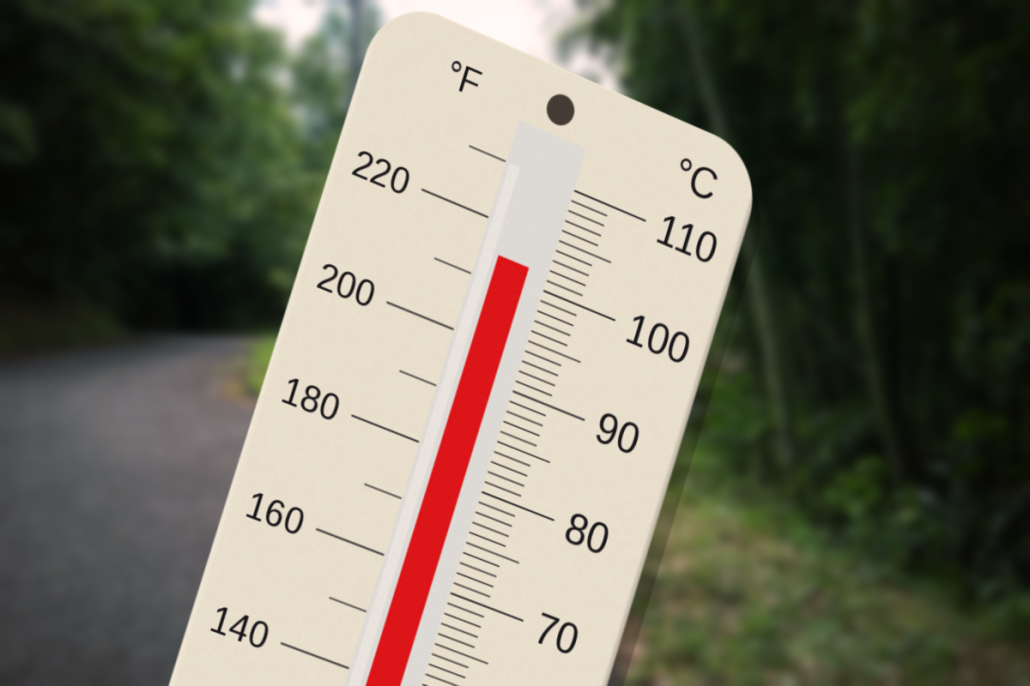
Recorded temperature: 101.5 °C
